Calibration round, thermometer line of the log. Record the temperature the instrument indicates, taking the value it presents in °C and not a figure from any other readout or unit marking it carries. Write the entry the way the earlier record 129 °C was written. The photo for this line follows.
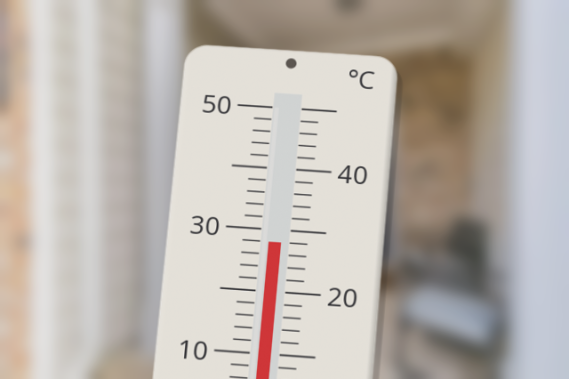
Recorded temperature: 28 °C
